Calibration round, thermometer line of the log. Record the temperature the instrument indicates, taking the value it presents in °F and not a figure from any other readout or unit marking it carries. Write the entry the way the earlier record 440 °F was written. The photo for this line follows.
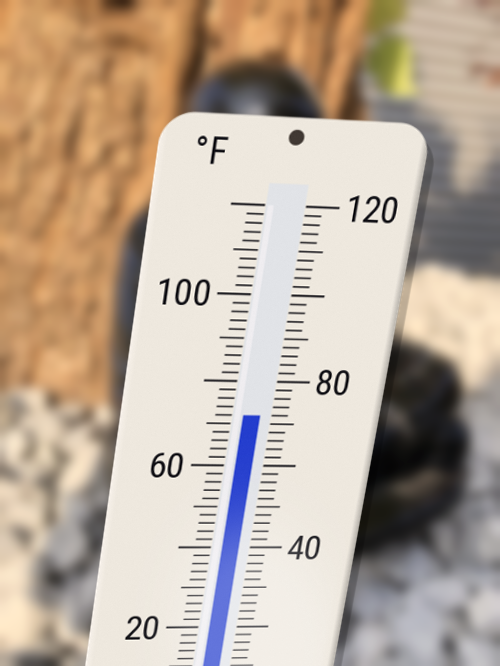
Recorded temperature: 72 °F
